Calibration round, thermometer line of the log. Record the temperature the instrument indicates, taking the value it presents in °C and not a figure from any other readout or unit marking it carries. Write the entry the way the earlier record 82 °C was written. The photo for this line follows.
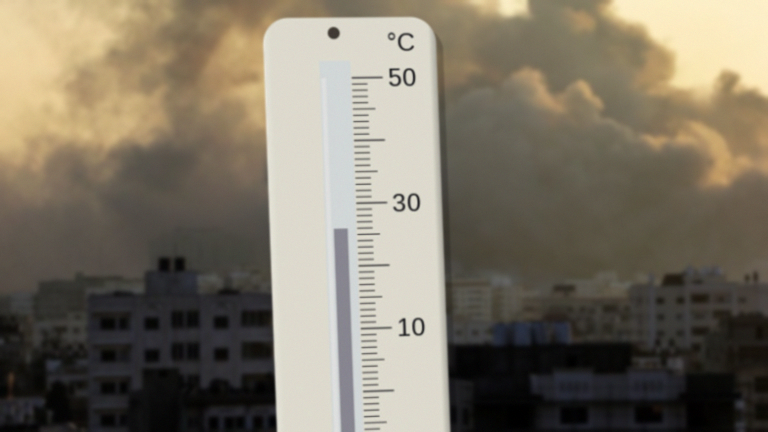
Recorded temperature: 26 °C
